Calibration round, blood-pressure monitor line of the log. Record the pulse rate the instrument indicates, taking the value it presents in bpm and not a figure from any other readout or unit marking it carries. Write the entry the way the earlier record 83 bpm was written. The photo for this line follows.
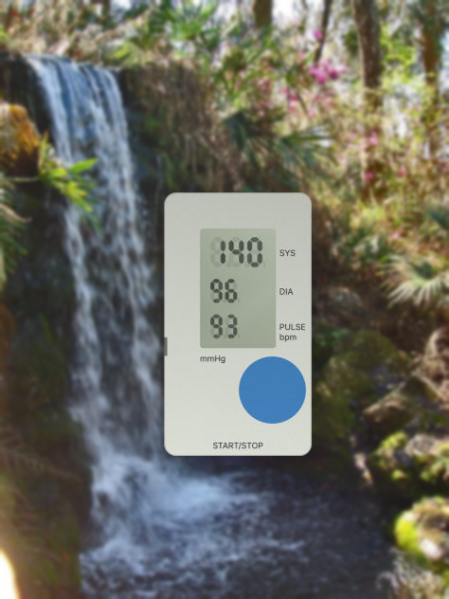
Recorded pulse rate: 93 bpm
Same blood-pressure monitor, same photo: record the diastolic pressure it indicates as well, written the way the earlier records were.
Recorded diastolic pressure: 96 mmHg
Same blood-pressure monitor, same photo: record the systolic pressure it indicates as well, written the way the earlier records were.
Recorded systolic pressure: 140 mmHg
